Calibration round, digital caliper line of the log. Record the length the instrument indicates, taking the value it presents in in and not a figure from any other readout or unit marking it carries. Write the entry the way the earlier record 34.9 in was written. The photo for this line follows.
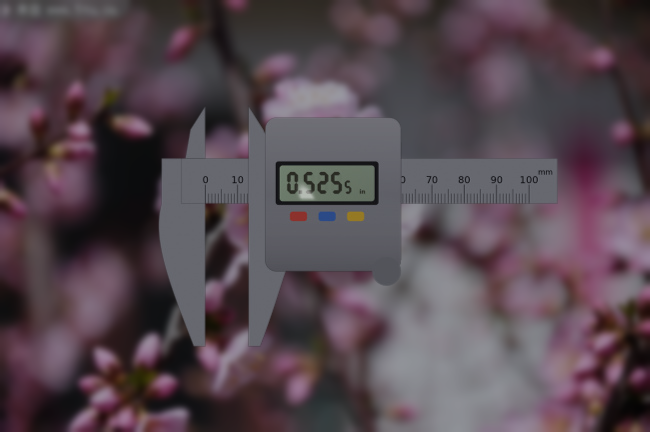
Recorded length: 0.5255 in
